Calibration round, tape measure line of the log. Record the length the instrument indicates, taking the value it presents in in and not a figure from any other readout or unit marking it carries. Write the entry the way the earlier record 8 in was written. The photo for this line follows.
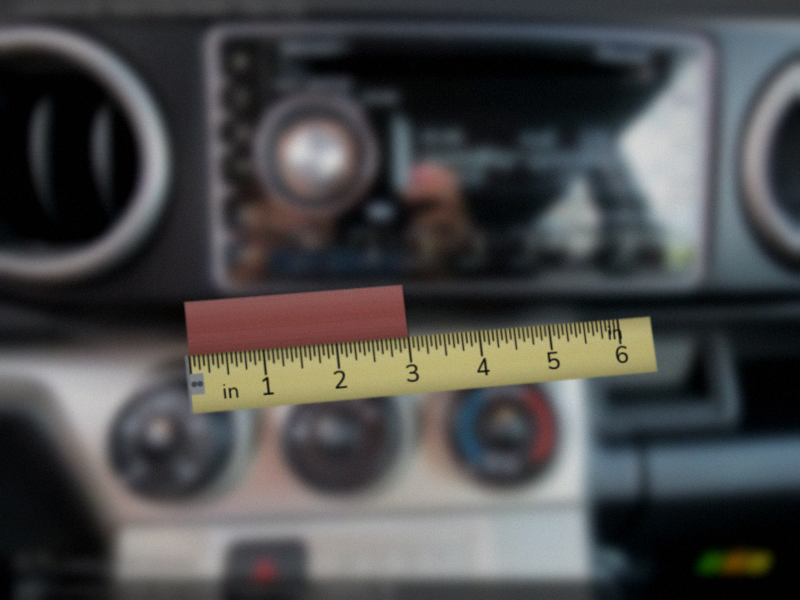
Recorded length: 3 in
